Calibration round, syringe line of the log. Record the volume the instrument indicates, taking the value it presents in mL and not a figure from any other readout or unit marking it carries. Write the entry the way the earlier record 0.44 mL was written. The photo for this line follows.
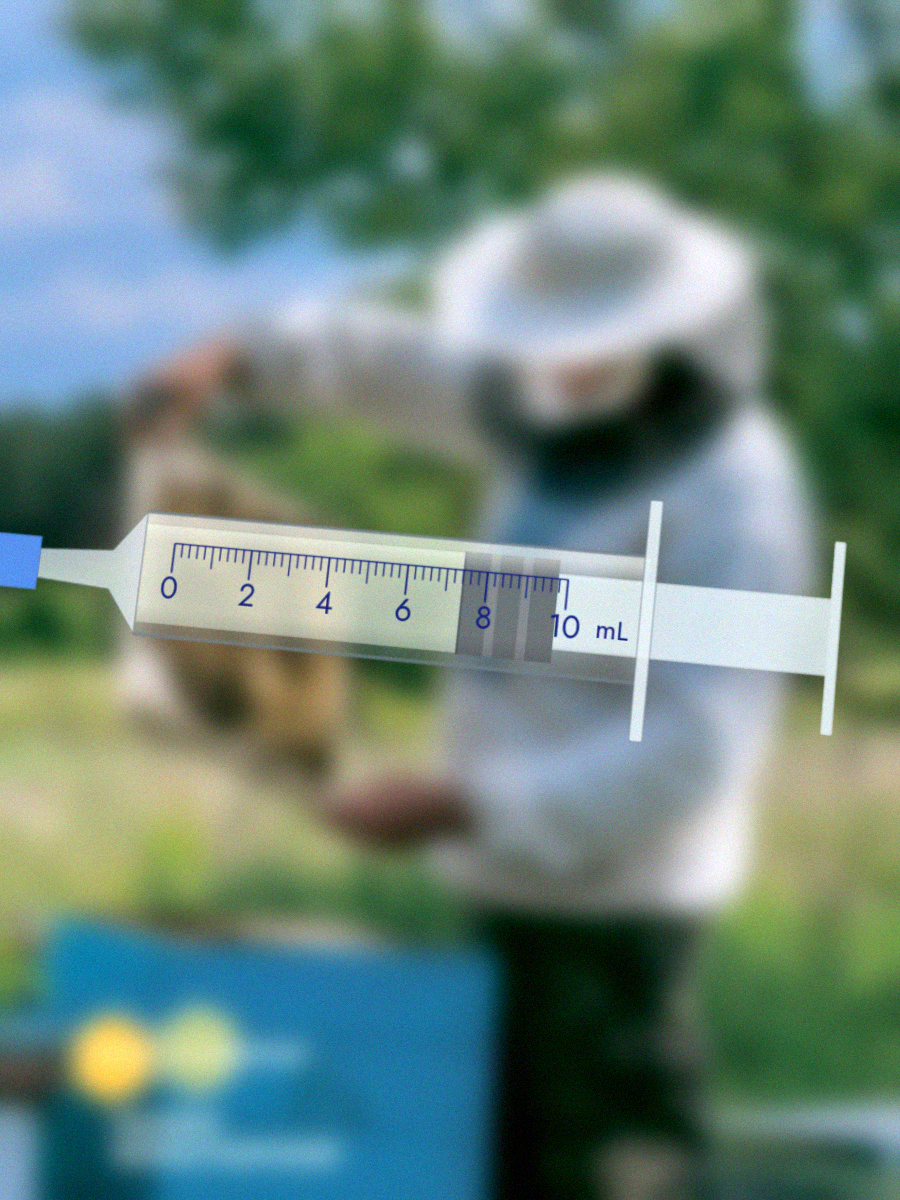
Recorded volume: 7.4 mL
